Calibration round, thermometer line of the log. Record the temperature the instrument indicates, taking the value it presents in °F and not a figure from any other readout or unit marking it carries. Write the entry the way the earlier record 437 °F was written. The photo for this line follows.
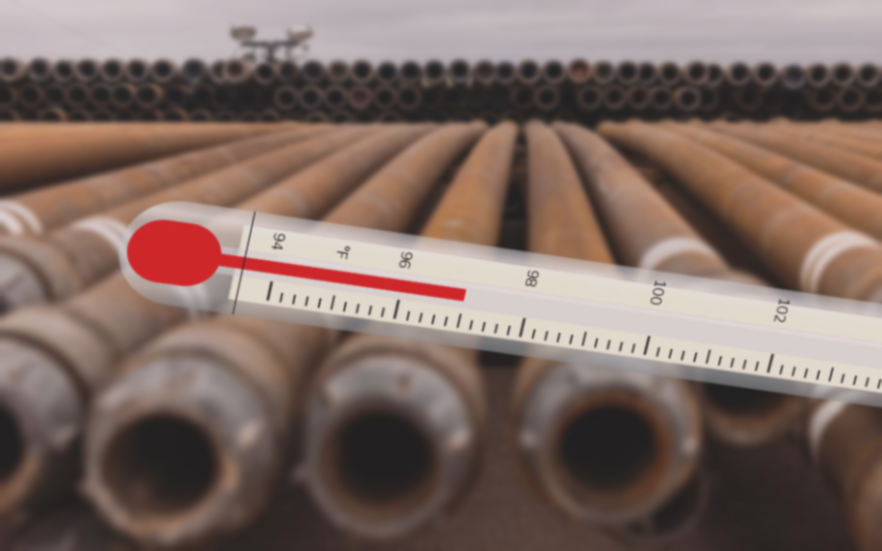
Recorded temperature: 97 °F
